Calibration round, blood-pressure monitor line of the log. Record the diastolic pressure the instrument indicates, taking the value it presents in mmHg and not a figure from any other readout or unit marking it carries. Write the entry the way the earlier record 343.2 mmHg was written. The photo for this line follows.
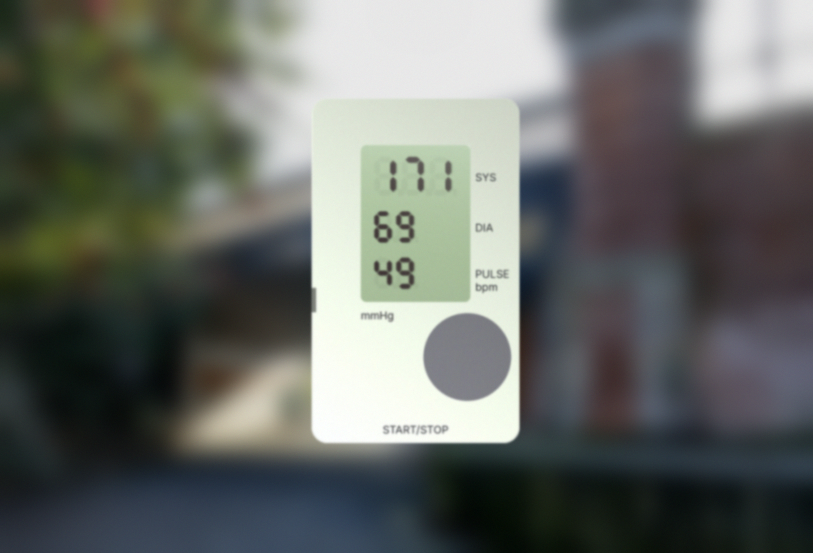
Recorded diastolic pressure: 69 mmHg
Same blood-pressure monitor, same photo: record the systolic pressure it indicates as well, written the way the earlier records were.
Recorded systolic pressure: 171 mmHg
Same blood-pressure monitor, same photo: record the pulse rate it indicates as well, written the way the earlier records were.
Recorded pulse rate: 49 bpm
